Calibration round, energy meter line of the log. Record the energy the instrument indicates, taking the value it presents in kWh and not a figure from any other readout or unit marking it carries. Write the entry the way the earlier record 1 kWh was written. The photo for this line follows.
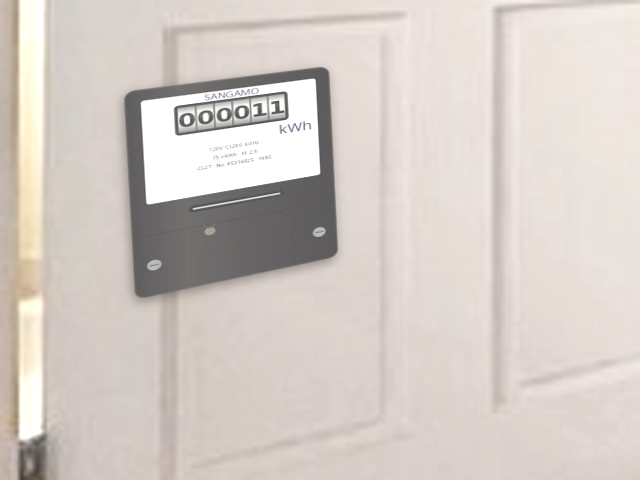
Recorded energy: 11 kWh
